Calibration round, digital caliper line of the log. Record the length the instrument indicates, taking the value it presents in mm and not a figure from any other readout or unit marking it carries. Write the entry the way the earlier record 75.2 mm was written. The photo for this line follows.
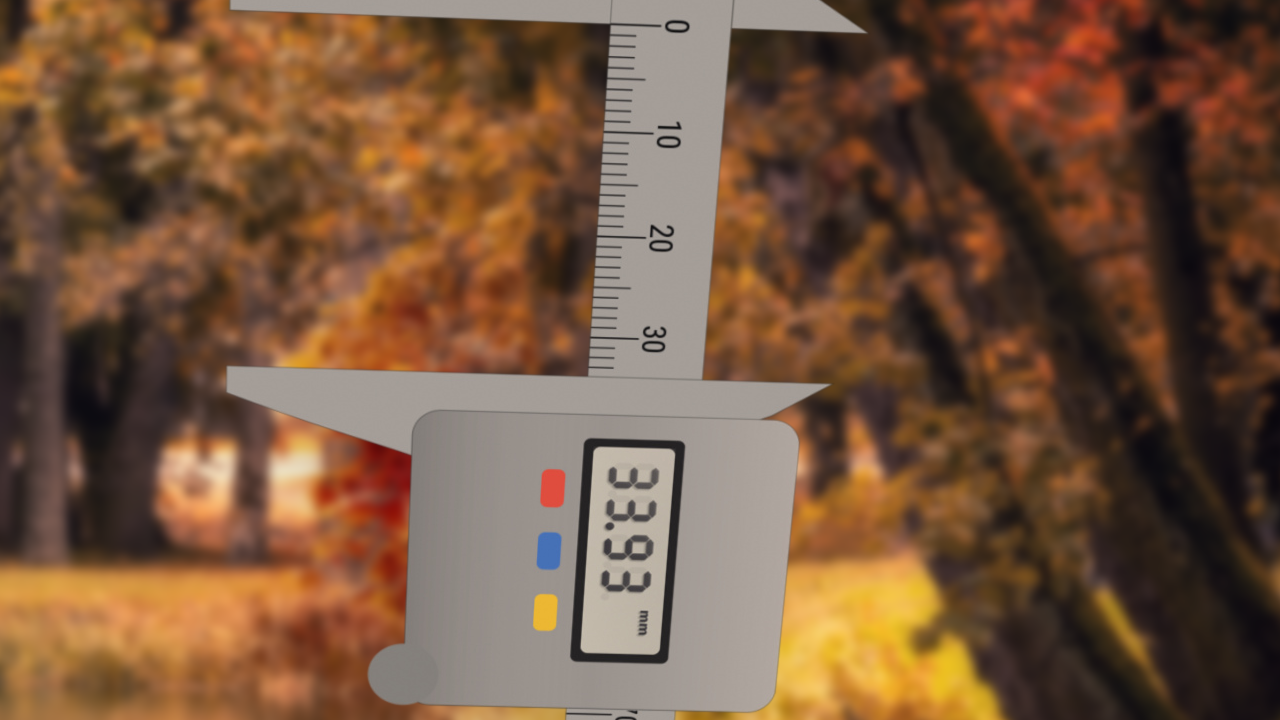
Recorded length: 33.93 mm
